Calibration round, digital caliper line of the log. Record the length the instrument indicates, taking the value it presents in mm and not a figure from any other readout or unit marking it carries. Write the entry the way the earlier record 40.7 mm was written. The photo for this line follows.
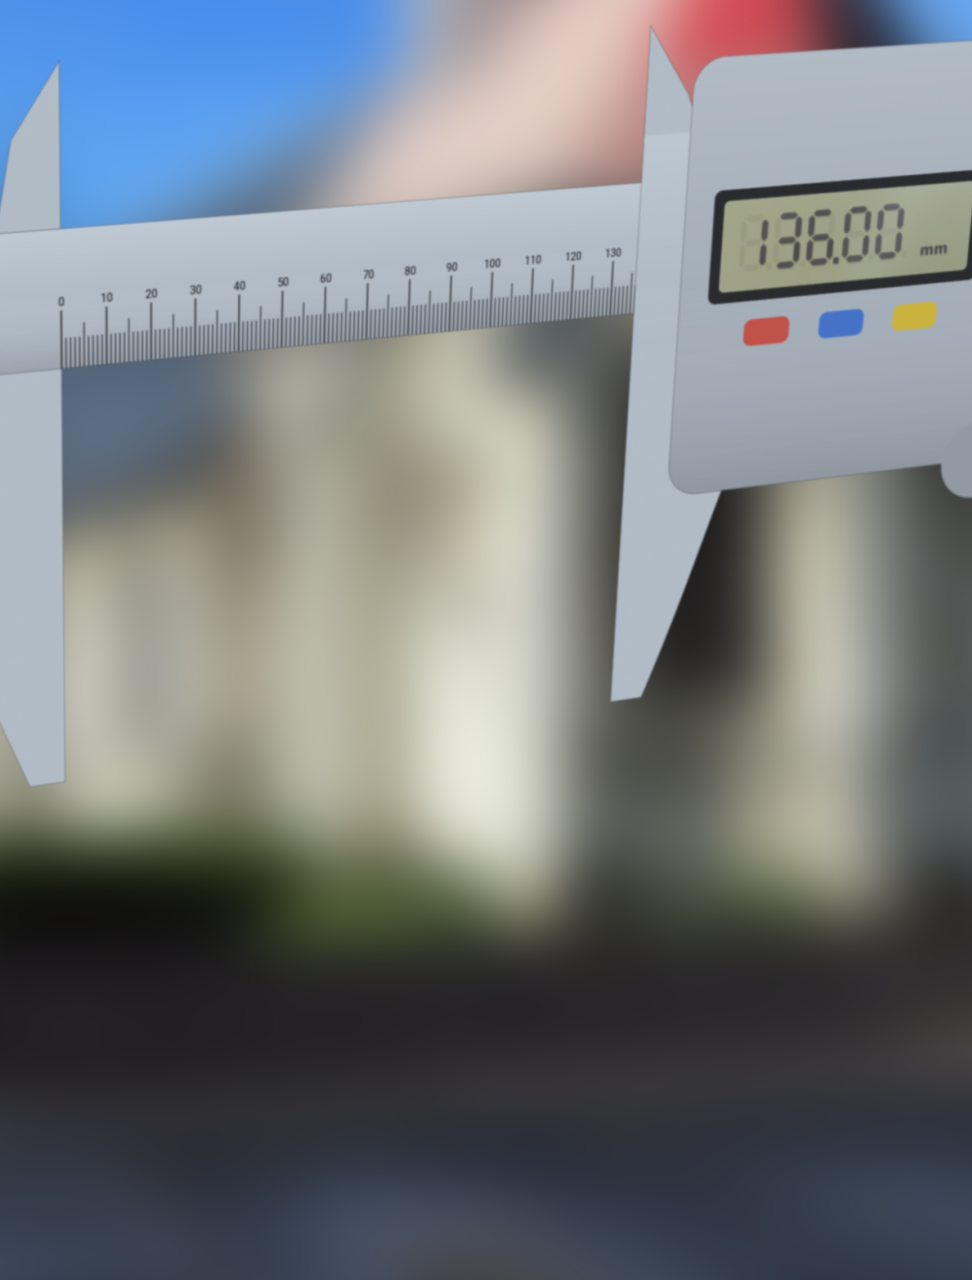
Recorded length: 136.00 mm
